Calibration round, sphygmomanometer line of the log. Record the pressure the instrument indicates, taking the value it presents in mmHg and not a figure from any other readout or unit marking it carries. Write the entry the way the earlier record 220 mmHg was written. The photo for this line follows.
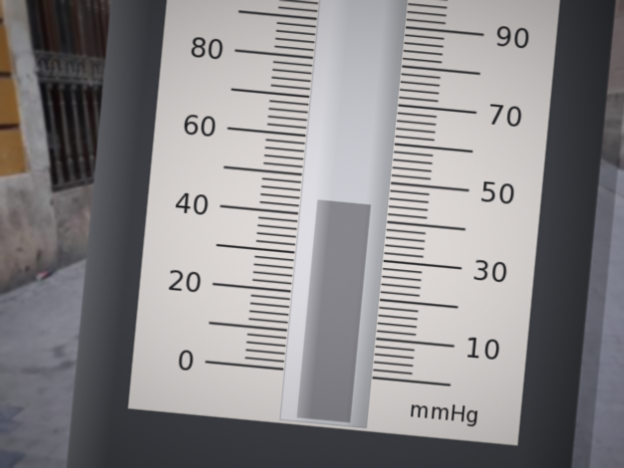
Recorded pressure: 44 mmHg
